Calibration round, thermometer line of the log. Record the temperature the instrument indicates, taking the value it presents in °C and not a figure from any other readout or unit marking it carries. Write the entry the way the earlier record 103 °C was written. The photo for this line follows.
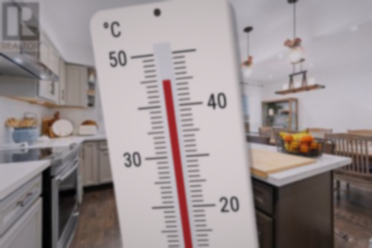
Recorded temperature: 45 °C
